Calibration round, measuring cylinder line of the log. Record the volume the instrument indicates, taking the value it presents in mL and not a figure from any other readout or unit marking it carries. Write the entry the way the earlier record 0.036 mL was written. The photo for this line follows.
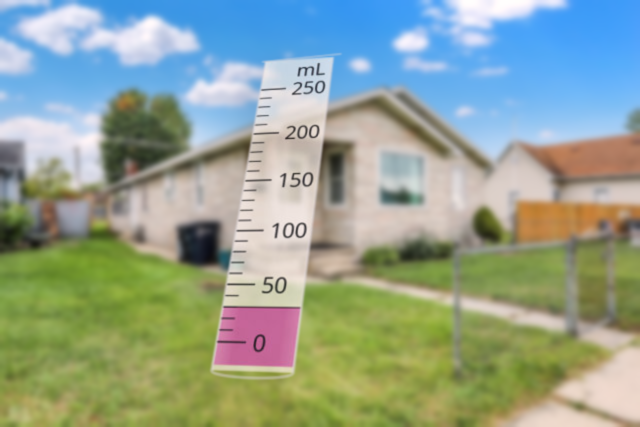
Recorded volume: 30 mL
